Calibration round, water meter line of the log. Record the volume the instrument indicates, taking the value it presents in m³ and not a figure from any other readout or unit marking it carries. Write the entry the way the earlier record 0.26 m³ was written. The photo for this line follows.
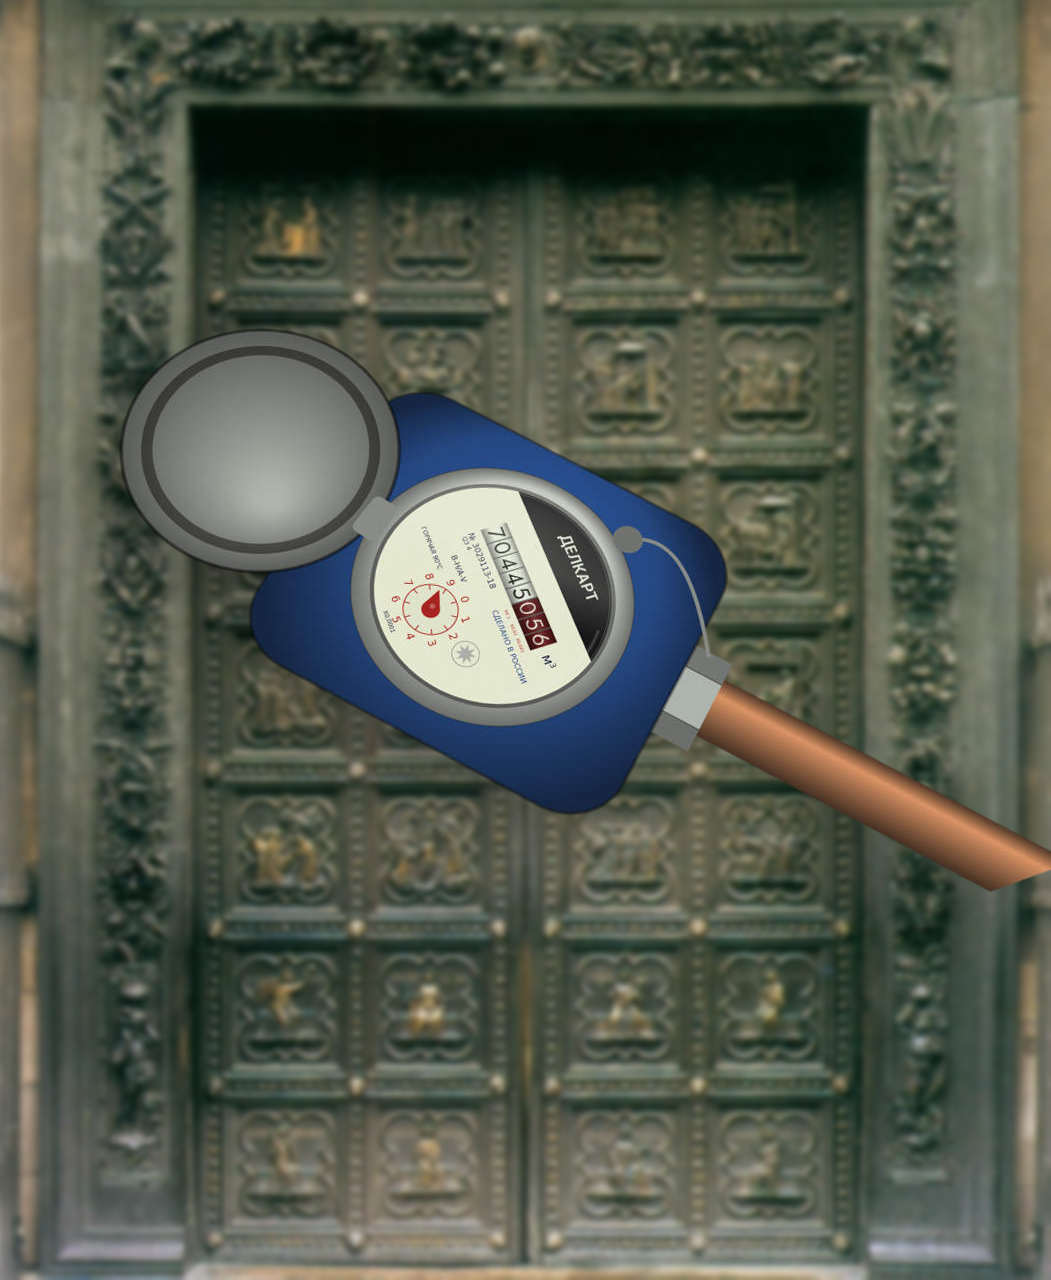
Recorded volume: 70445.0568 m³
